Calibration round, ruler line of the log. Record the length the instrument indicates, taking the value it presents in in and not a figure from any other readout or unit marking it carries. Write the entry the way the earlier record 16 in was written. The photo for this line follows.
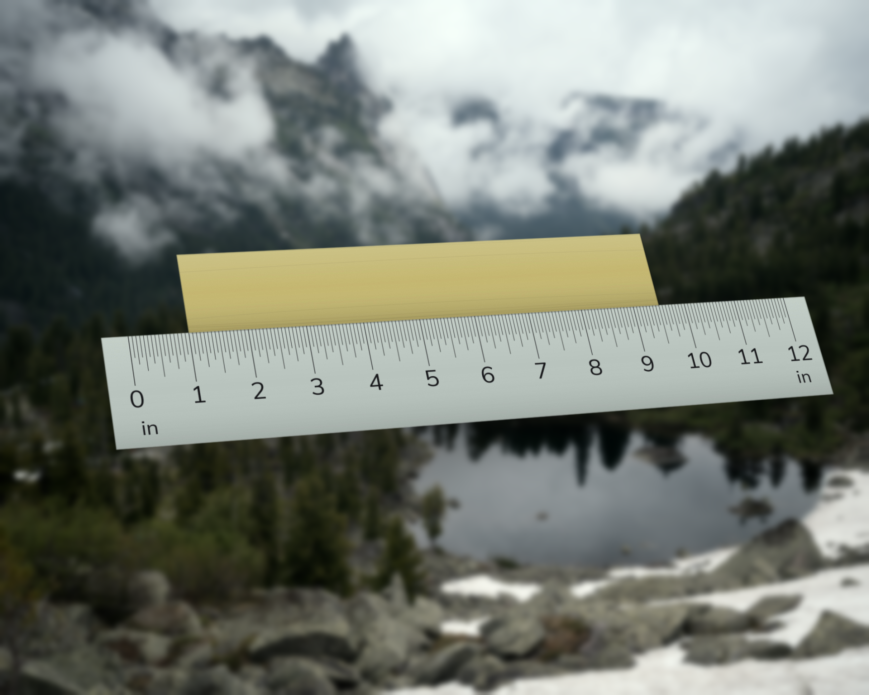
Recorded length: 8.5 in
